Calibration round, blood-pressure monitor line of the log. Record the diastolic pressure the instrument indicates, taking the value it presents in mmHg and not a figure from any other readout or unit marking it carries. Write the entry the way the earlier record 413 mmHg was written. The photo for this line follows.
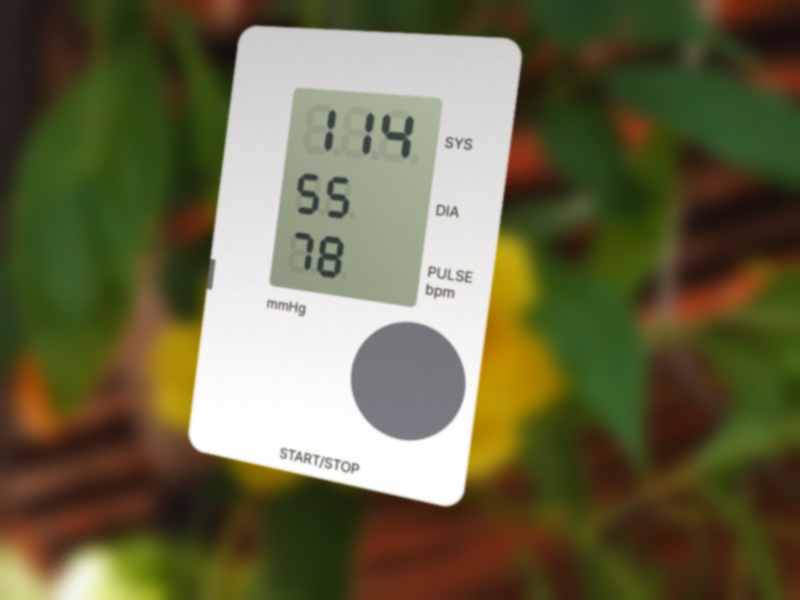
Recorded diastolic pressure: 55 mmHg
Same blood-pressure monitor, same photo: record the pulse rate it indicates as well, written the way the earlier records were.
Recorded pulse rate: 78 bpm
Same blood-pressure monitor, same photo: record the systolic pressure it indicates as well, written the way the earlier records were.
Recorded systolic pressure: 114 mmHg
